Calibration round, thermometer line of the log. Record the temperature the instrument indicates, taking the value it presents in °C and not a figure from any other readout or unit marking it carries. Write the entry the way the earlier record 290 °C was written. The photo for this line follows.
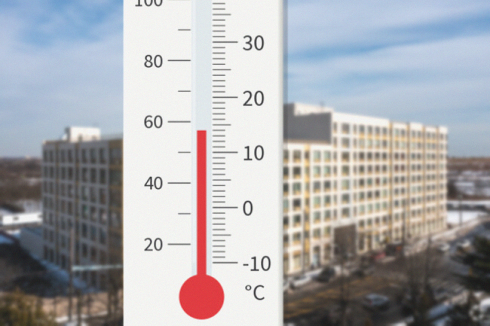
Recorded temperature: 14 °C
